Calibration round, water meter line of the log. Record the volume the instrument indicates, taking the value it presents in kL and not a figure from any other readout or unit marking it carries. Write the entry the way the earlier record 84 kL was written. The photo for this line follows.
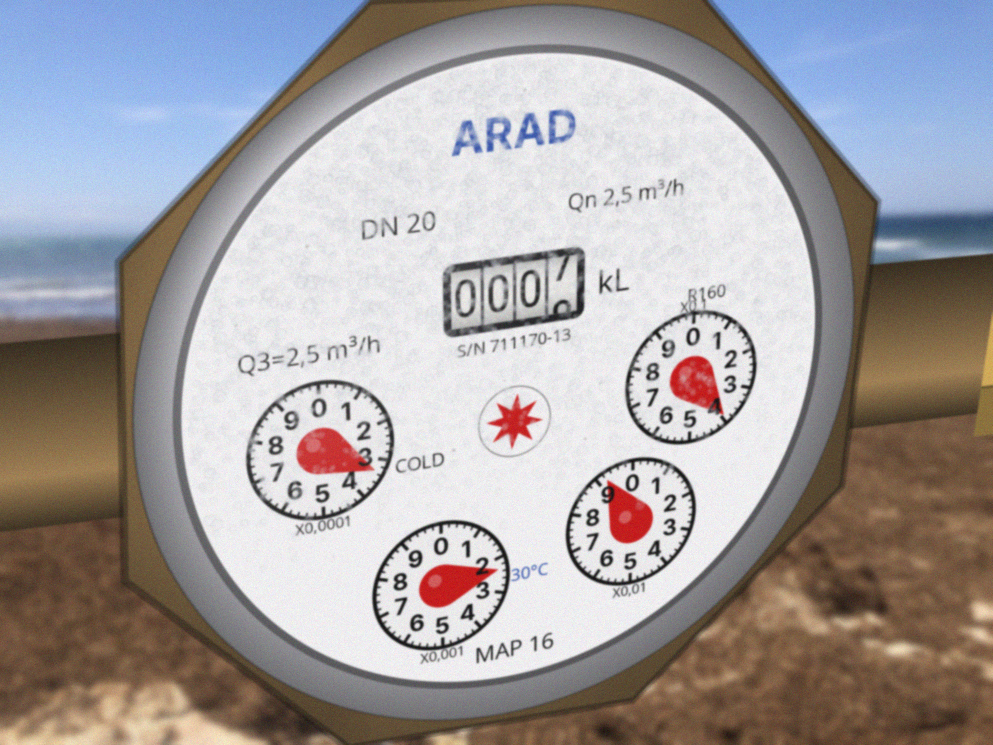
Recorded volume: 7.3923 kL
